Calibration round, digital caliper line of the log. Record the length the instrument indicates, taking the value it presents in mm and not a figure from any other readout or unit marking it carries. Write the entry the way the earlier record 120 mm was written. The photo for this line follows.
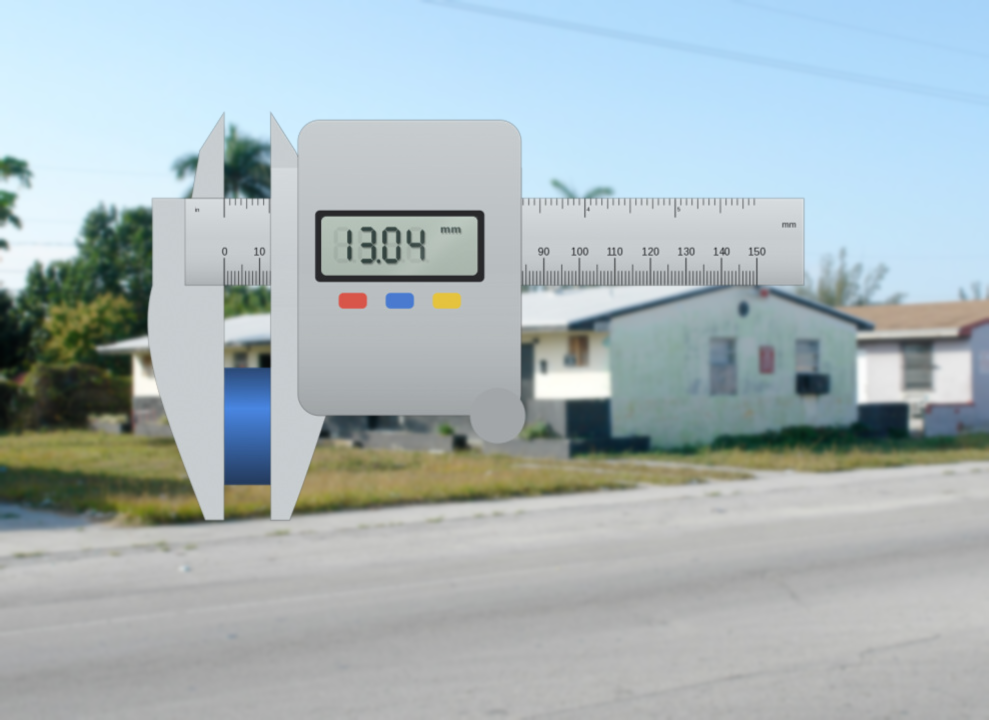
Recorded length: 13.04 mm
